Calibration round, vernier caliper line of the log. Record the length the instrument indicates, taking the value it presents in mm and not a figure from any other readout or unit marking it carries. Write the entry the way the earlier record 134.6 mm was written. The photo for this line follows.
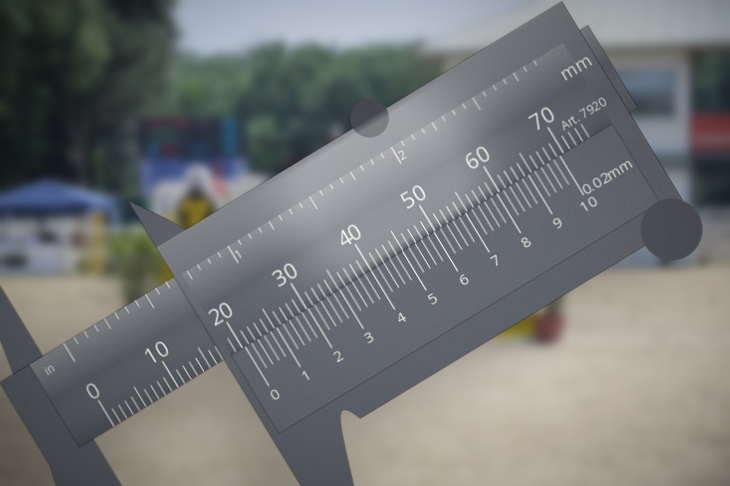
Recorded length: 20.4 mm
